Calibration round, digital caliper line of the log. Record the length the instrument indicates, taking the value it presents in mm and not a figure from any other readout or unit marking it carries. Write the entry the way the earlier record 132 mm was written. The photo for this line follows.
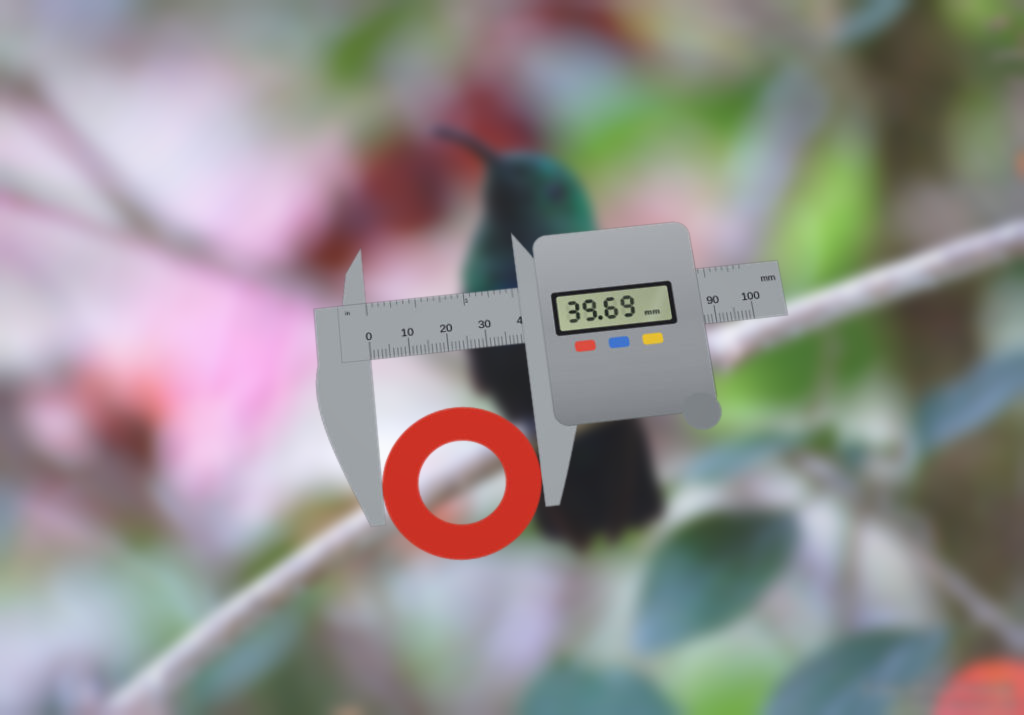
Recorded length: 39.69 mm
